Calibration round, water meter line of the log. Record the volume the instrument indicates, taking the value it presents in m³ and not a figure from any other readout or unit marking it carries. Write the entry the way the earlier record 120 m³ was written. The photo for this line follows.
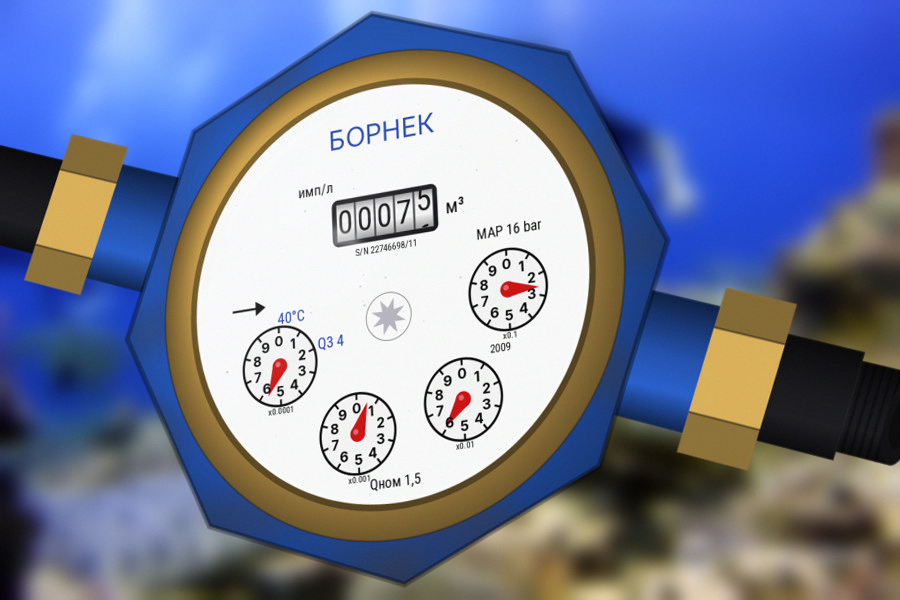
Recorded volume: 75.2605 m³
